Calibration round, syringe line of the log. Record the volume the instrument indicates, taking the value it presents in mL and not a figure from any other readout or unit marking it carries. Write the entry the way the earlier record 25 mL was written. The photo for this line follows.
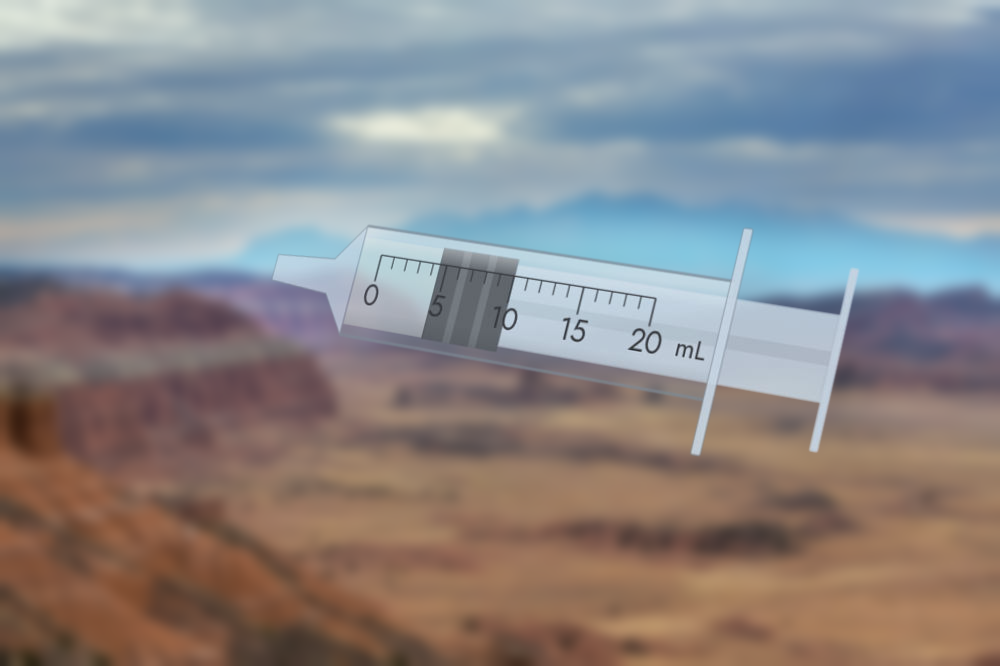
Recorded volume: 4.5 mL
